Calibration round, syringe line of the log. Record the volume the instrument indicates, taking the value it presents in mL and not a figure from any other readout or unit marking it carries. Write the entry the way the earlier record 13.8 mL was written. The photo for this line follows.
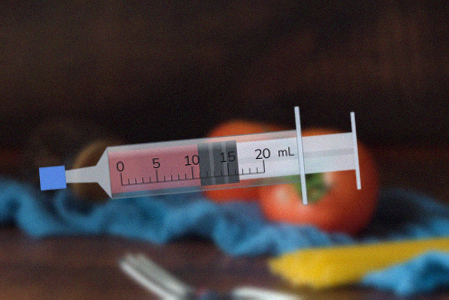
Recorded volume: 11 mL
